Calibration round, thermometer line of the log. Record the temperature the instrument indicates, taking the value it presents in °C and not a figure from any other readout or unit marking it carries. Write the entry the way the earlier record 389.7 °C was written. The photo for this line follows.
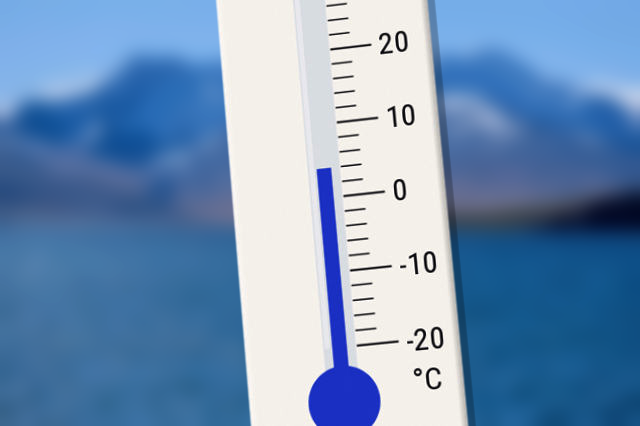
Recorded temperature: 4 °C
